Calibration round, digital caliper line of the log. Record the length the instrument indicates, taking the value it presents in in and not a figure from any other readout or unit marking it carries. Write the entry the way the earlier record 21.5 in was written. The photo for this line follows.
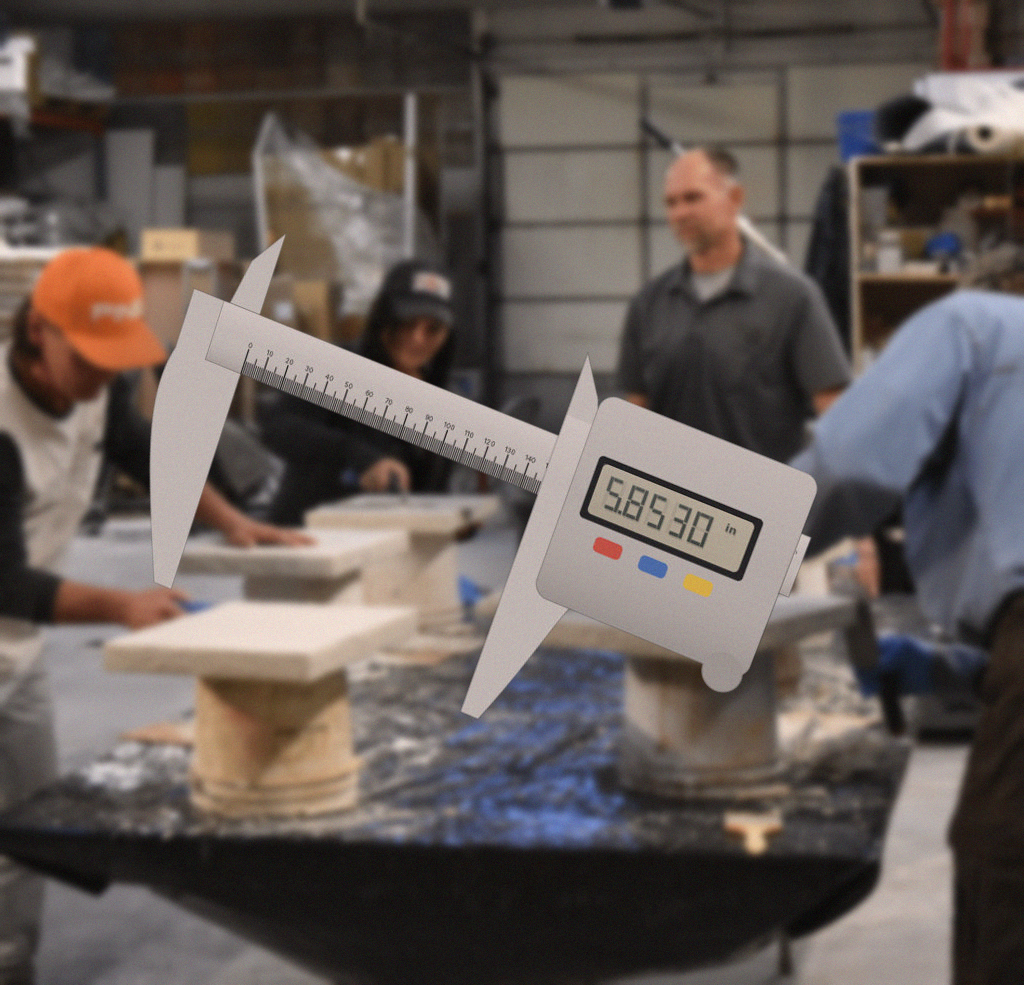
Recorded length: 5.8530 in
